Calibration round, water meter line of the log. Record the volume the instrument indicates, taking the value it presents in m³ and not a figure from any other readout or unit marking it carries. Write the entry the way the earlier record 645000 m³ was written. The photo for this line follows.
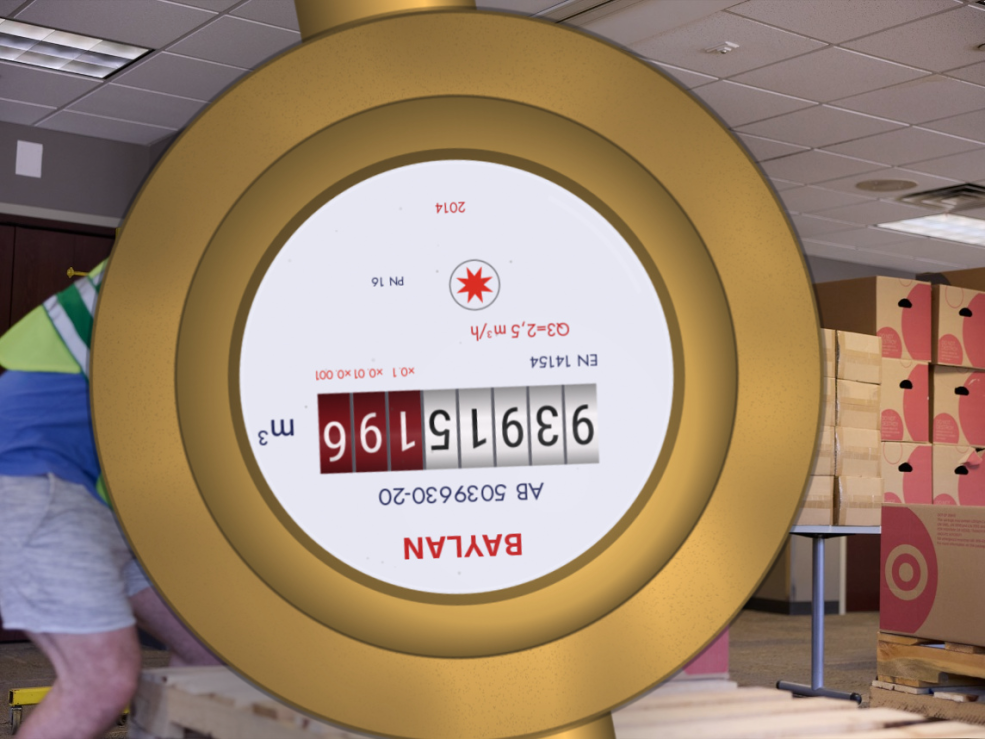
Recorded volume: 93915.196 m³
